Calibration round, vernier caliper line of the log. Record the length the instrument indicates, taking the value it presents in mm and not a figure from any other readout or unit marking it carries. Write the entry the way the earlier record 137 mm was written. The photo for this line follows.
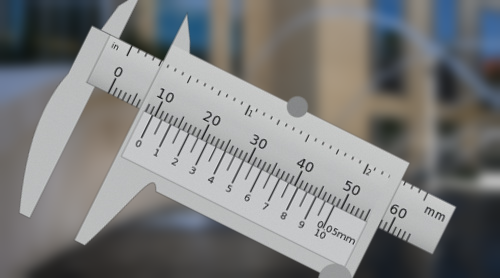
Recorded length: 9.5 mm
